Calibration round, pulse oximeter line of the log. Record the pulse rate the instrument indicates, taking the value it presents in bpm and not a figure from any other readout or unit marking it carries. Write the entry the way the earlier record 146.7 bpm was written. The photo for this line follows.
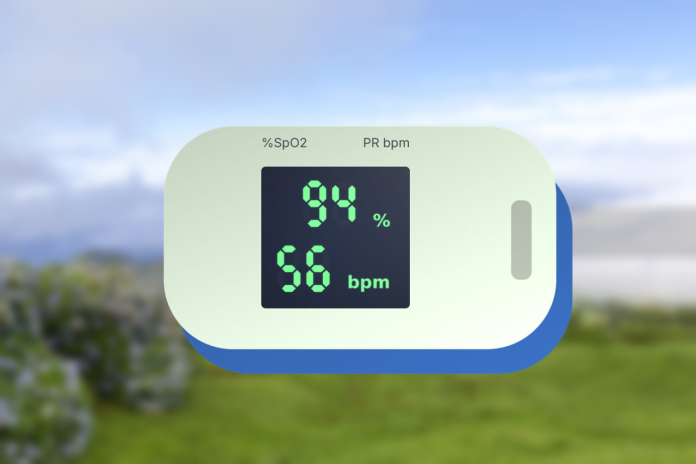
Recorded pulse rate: 56 bpm
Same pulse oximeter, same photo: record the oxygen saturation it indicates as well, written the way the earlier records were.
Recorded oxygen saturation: 94 %
